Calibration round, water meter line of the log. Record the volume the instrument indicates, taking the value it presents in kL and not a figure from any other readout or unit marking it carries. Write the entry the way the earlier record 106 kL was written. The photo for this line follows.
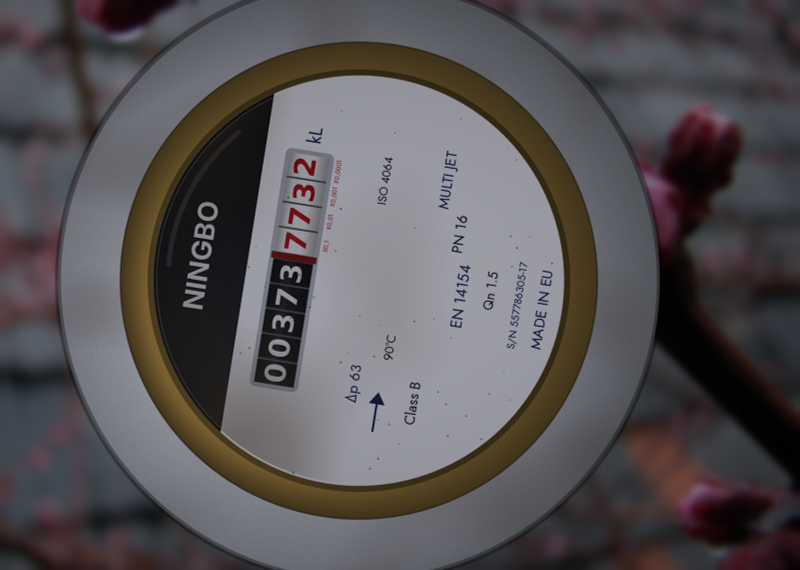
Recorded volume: 373.7732 kL
